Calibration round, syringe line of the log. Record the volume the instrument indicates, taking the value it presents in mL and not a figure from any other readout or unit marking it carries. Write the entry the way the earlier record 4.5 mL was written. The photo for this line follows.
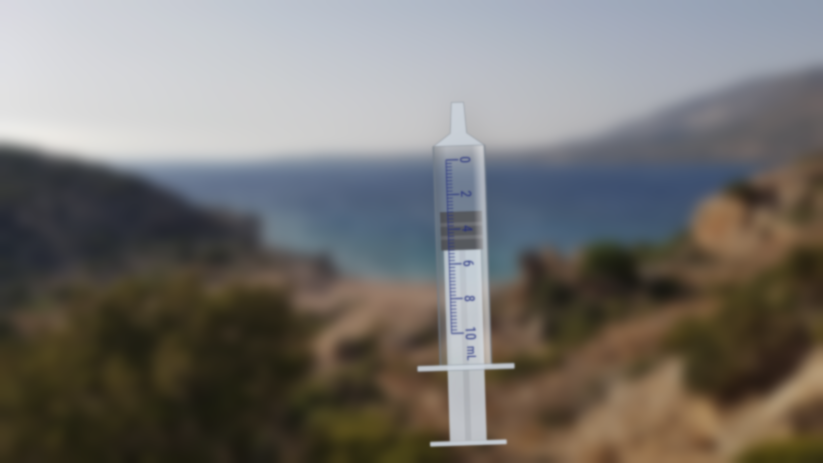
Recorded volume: 3 mL
